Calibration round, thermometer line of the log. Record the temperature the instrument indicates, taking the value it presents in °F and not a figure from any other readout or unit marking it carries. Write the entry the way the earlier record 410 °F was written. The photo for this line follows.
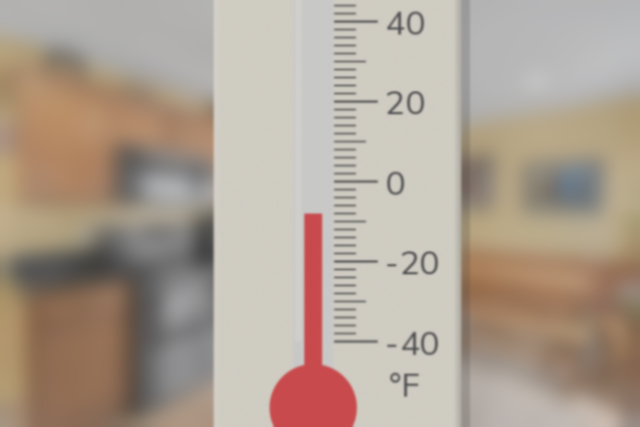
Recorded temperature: -8 °F
